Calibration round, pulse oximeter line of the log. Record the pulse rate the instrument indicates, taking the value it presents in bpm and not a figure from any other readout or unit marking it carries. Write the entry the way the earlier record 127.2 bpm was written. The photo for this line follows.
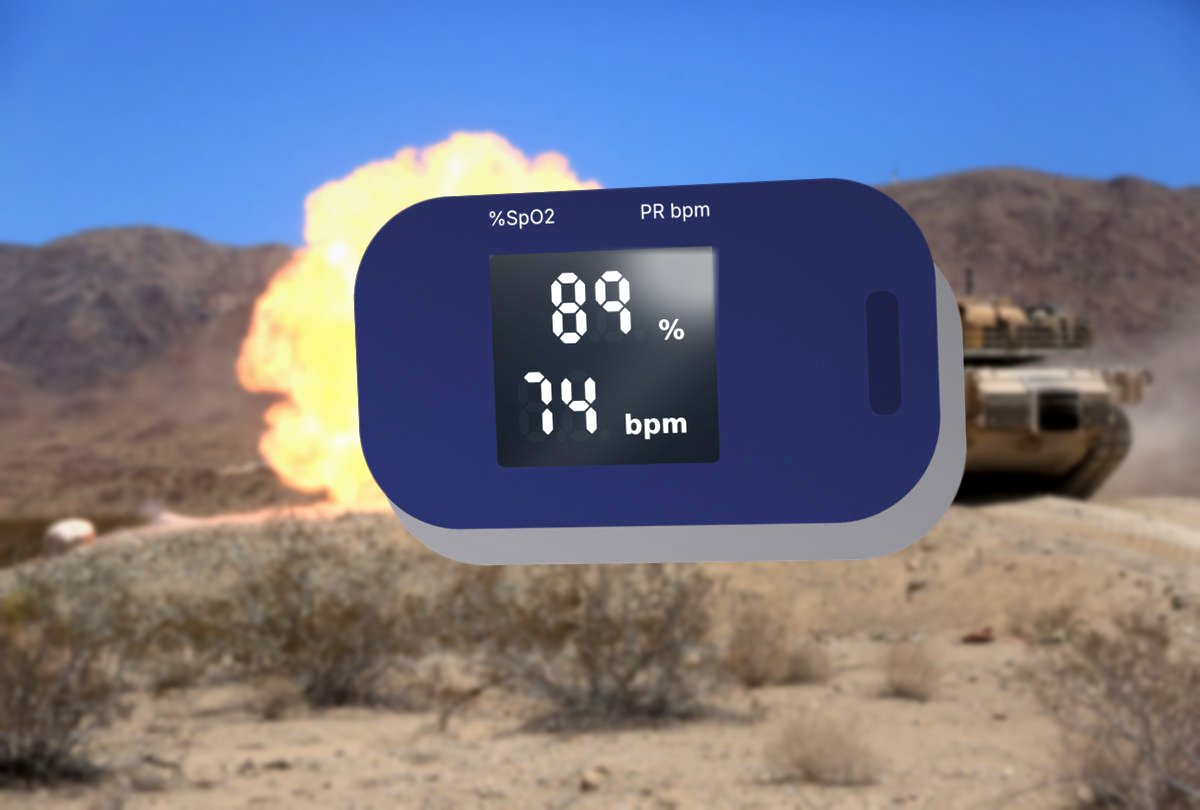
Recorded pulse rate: 74 bpm
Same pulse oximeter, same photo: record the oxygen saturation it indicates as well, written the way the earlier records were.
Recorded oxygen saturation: 89 %
